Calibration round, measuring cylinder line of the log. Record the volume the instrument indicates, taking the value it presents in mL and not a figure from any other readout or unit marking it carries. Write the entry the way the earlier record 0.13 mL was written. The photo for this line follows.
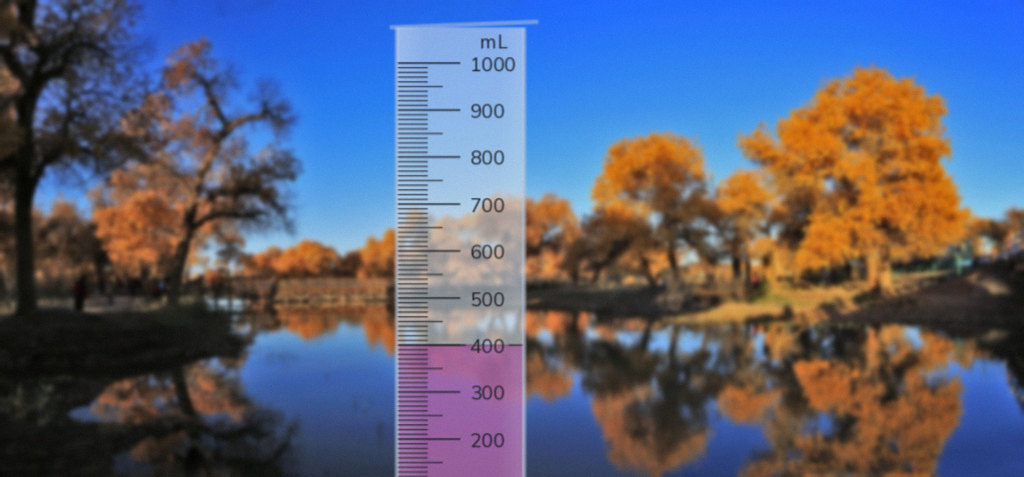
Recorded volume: 400 mL
